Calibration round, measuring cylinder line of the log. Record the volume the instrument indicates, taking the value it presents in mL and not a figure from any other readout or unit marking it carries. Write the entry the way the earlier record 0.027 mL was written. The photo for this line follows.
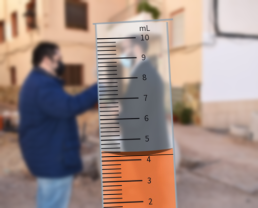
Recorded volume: 4.2 mL
